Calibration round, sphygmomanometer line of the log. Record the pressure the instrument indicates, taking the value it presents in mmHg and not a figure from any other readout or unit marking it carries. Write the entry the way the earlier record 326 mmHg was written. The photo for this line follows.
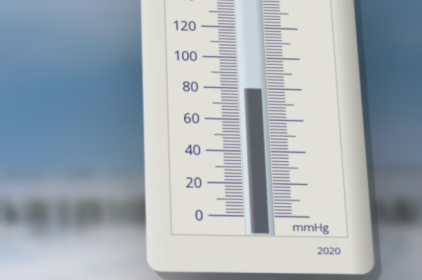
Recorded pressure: 80 mmHg
